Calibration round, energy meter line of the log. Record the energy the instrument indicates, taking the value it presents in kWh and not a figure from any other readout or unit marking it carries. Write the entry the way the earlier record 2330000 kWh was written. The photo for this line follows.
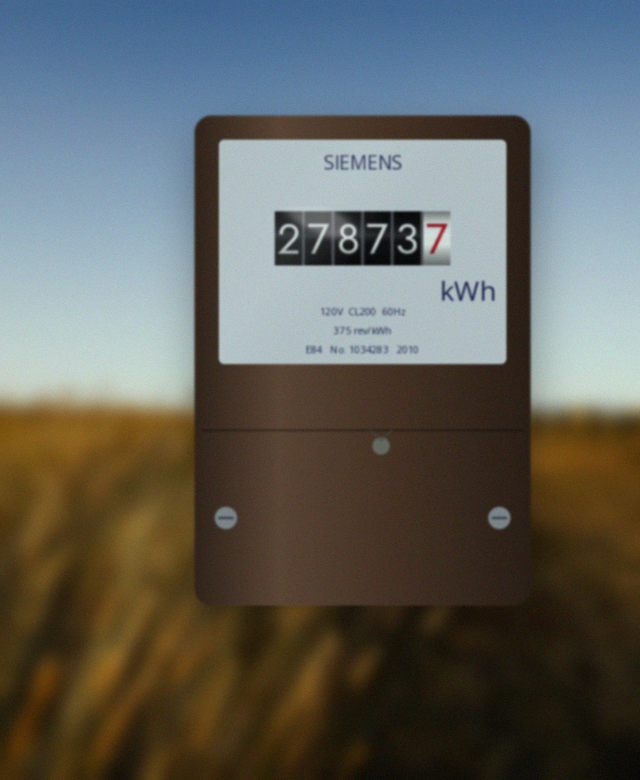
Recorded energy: 27873.7 kWh
